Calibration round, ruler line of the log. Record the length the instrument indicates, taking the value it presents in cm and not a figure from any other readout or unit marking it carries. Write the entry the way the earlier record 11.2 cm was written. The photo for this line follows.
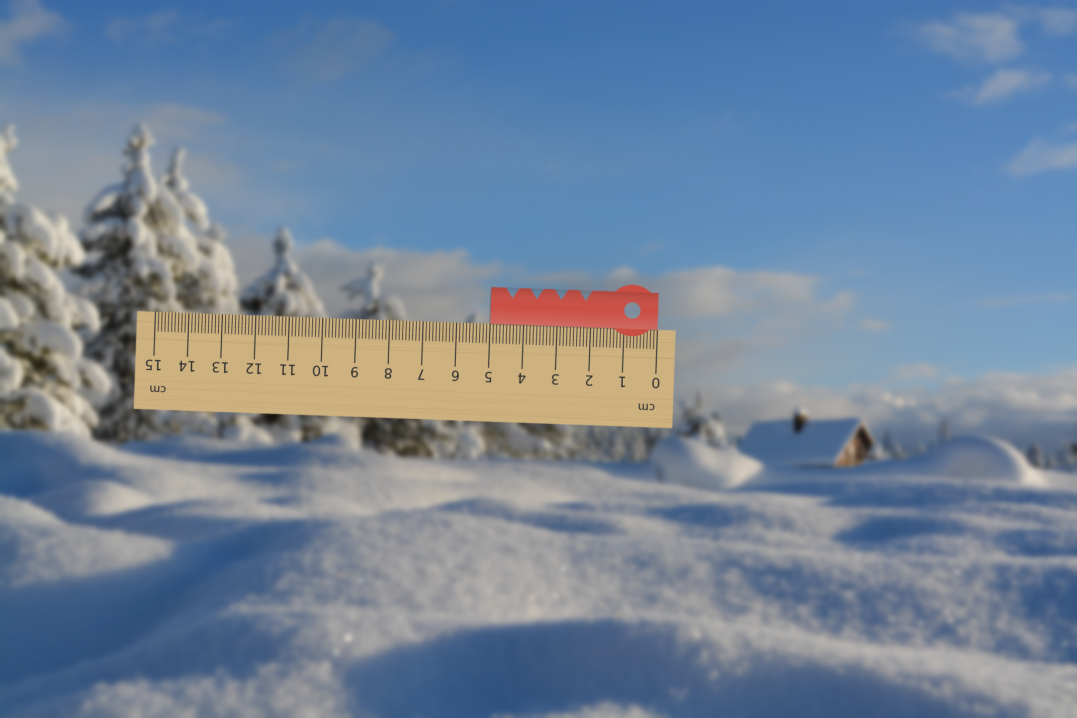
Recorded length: 5 cm
